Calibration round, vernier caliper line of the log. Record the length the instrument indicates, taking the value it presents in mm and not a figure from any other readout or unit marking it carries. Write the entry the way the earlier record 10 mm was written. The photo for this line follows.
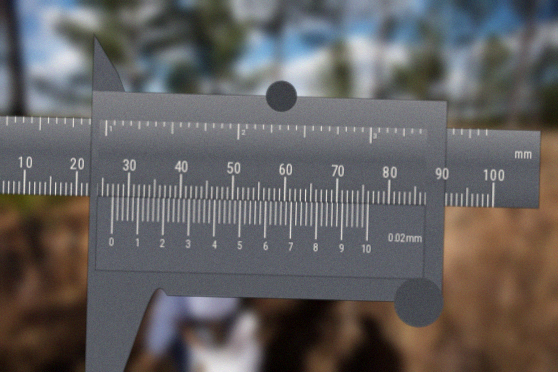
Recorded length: 27.0 mm
